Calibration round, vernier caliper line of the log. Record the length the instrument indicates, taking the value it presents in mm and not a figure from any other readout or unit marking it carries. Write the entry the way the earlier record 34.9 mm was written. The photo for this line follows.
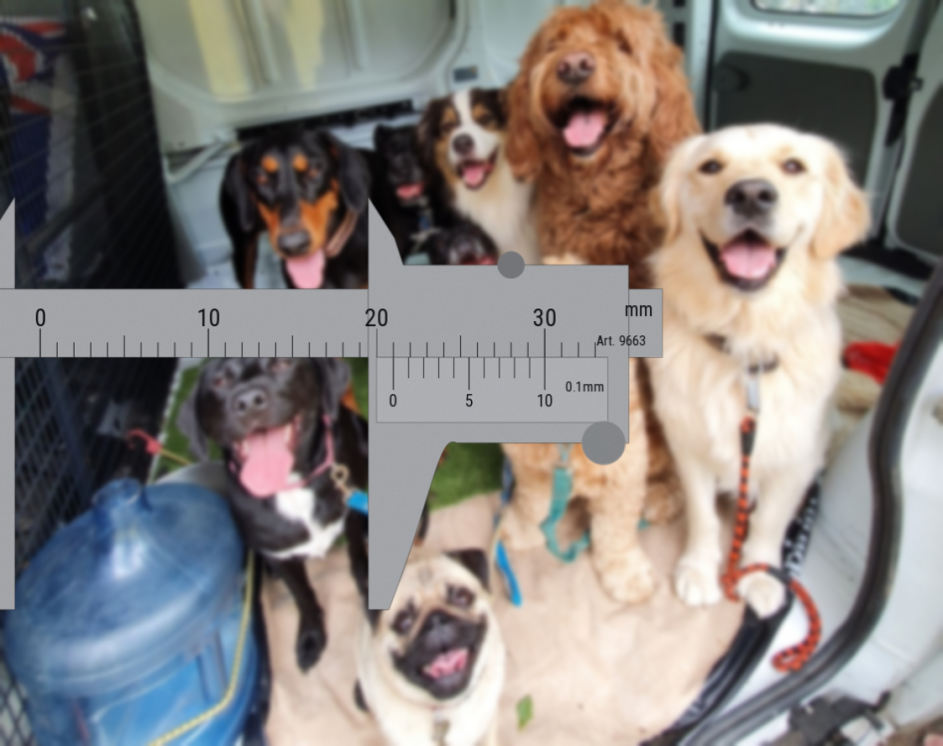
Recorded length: 21.0 mm
